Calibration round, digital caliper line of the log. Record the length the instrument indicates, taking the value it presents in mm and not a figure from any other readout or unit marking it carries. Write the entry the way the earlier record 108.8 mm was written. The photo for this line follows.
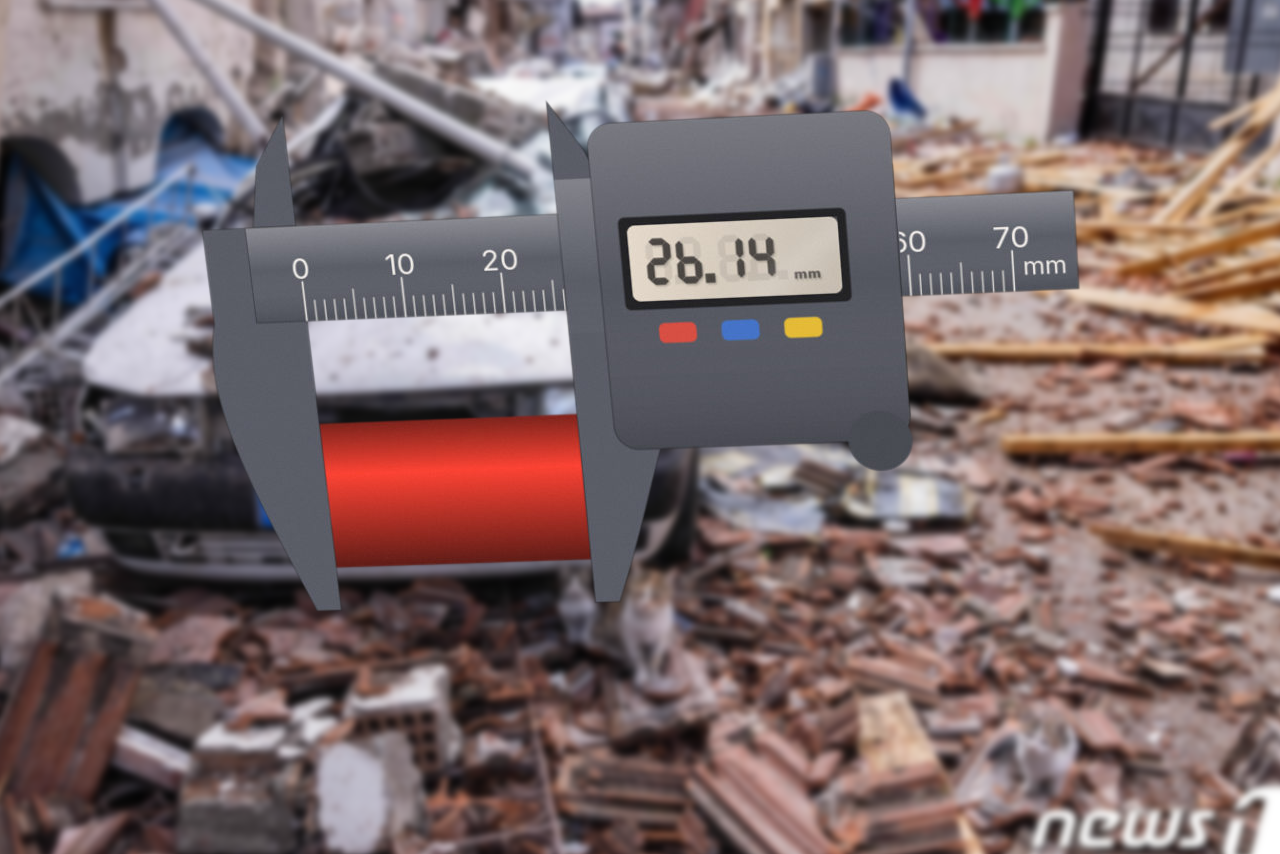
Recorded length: 26.14 mm
